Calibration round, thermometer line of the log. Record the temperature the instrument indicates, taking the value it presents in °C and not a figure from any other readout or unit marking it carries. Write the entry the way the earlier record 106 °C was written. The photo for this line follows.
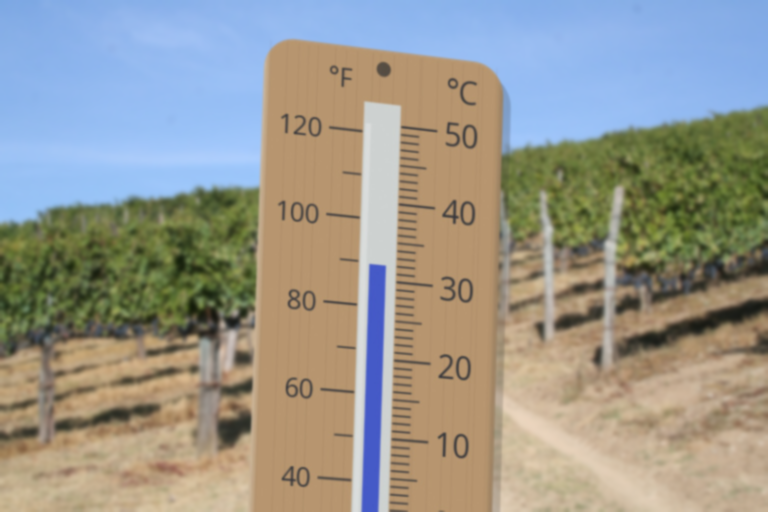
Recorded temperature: 32 °C
